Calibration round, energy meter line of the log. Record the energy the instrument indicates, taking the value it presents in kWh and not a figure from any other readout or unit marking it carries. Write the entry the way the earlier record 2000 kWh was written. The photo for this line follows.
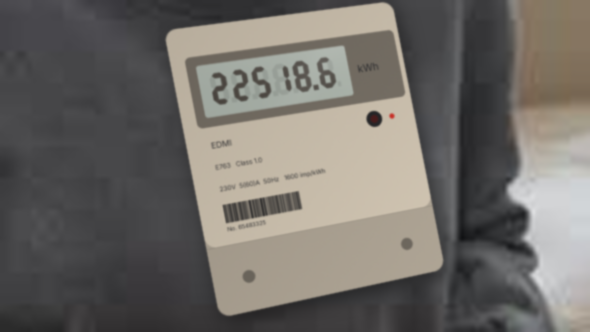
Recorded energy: 22518.6 kWh
